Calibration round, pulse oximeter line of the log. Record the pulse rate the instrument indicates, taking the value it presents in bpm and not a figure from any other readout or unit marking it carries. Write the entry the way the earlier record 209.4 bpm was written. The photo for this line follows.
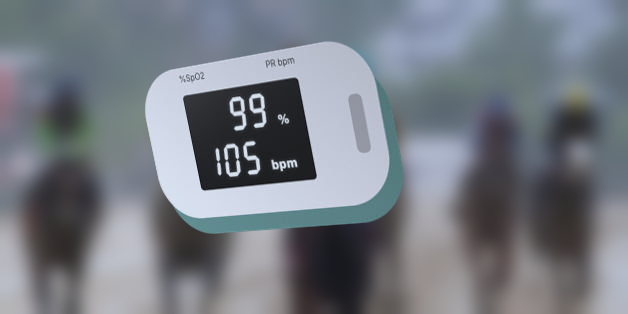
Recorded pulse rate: 105 bpm
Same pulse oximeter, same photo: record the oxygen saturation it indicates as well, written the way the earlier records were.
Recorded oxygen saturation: 99 %
